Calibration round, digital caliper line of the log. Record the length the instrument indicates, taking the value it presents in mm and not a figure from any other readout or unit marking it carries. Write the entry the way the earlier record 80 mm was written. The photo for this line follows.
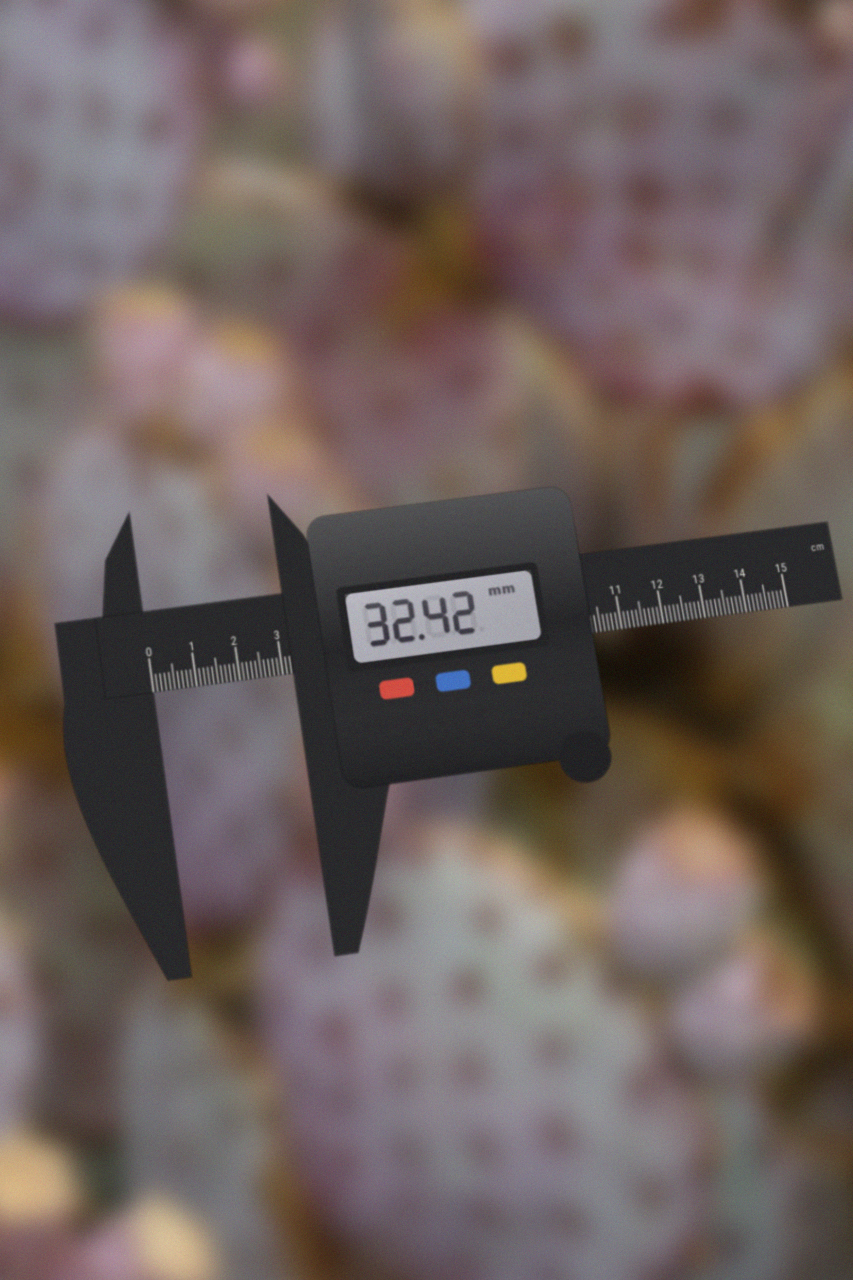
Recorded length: 32.42 mm
